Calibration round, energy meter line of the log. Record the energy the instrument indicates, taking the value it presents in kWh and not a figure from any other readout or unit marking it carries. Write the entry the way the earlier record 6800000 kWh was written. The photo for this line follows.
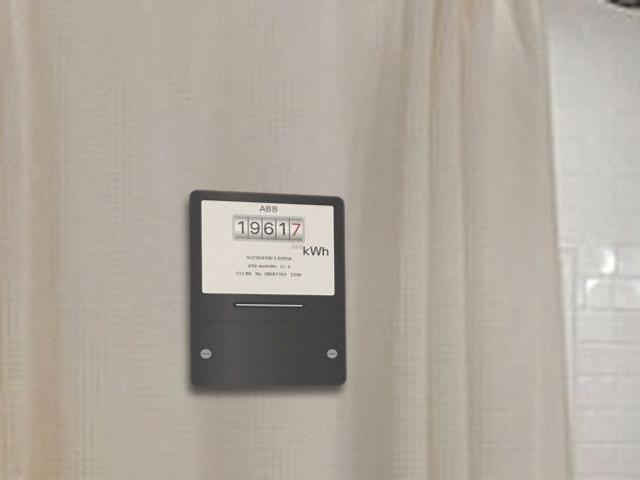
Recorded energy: 1961.7 kWh
